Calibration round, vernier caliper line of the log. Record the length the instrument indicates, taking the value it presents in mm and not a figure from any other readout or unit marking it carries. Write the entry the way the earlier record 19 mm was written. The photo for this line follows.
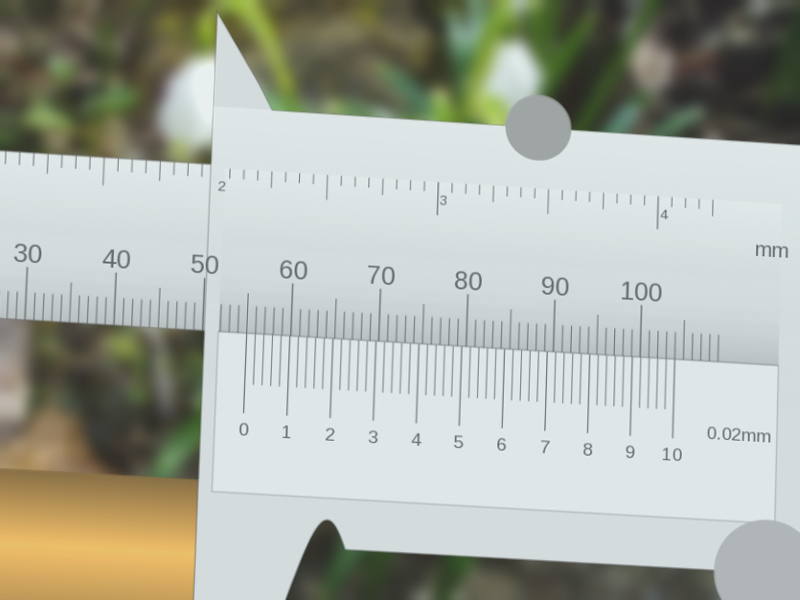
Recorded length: 55.0 mm
